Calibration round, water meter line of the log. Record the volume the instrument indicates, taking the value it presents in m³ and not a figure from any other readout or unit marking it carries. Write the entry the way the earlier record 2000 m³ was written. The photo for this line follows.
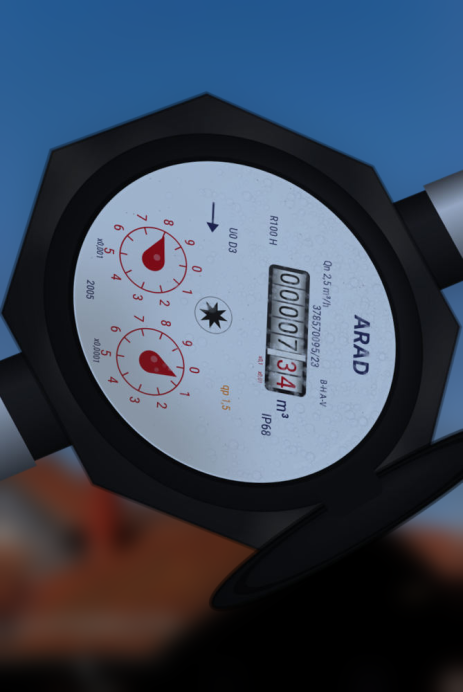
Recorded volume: 7.3480 m³
